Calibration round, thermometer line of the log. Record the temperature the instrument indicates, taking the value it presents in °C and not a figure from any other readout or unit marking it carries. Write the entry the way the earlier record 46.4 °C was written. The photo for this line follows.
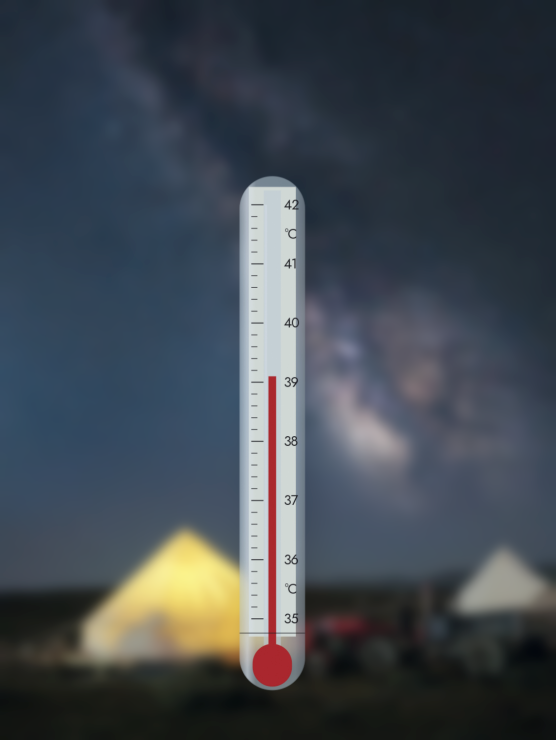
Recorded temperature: 39.1 °C
